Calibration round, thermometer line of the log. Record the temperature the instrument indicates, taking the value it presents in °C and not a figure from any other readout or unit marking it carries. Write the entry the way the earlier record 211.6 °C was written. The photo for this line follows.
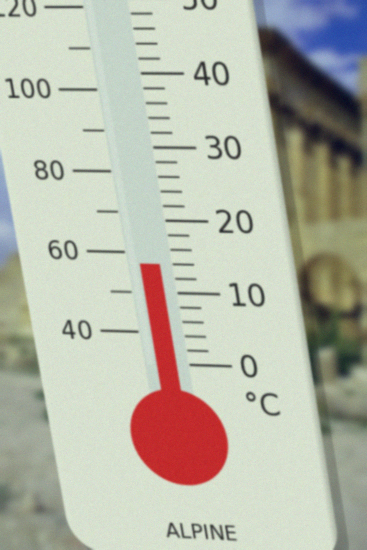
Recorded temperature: 14 °C
